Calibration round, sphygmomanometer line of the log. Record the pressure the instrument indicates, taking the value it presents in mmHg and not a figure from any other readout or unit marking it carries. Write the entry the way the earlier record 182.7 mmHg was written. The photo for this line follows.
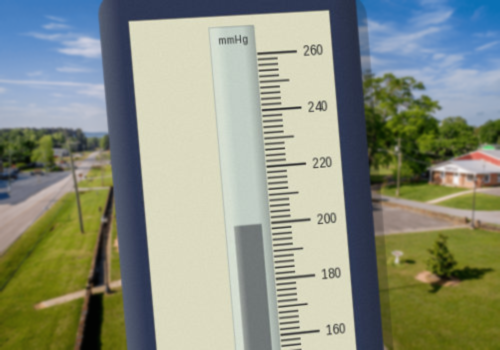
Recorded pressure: 200 mmHg
